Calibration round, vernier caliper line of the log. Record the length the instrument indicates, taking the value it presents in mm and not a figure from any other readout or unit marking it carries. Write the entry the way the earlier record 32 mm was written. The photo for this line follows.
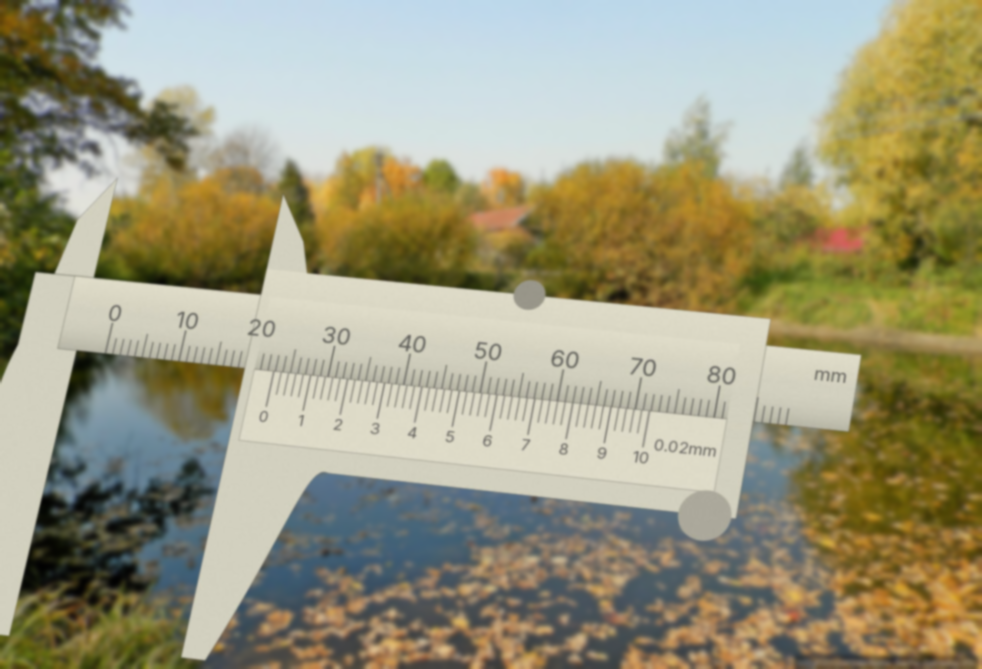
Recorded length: 22.8 mm
